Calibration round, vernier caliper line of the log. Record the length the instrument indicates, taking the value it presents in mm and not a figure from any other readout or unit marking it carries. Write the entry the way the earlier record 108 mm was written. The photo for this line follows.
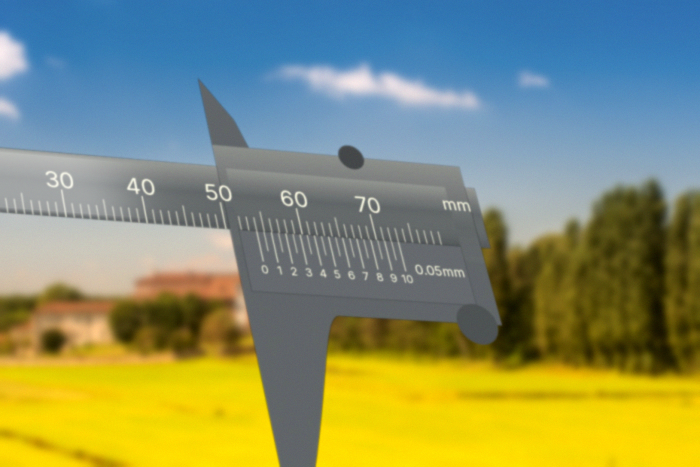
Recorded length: 54.0 mm
